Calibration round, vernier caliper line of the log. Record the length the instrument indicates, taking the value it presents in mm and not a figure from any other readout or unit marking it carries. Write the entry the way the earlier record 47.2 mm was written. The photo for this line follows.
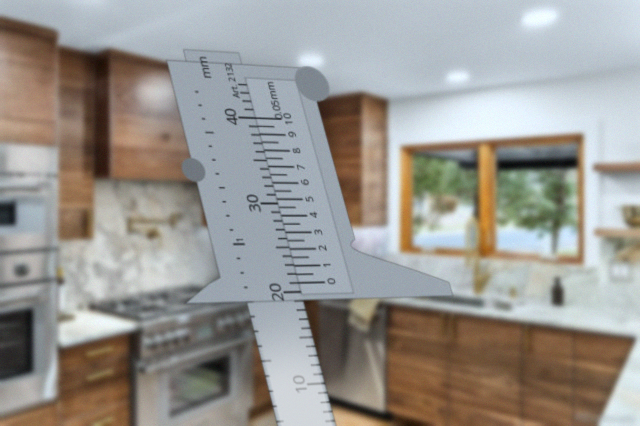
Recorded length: 21.0 mm
